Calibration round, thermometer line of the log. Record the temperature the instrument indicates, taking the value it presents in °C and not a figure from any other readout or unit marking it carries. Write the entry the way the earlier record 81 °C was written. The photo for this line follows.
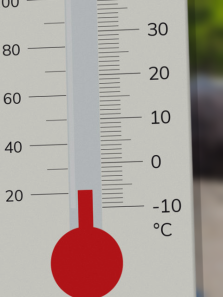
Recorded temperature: -6 °C
